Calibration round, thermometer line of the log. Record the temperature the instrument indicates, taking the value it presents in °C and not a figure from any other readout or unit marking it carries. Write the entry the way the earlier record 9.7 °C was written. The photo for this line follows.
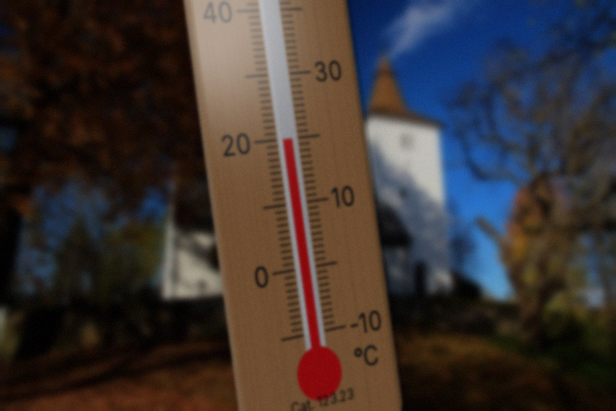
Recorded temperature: 20 °C
